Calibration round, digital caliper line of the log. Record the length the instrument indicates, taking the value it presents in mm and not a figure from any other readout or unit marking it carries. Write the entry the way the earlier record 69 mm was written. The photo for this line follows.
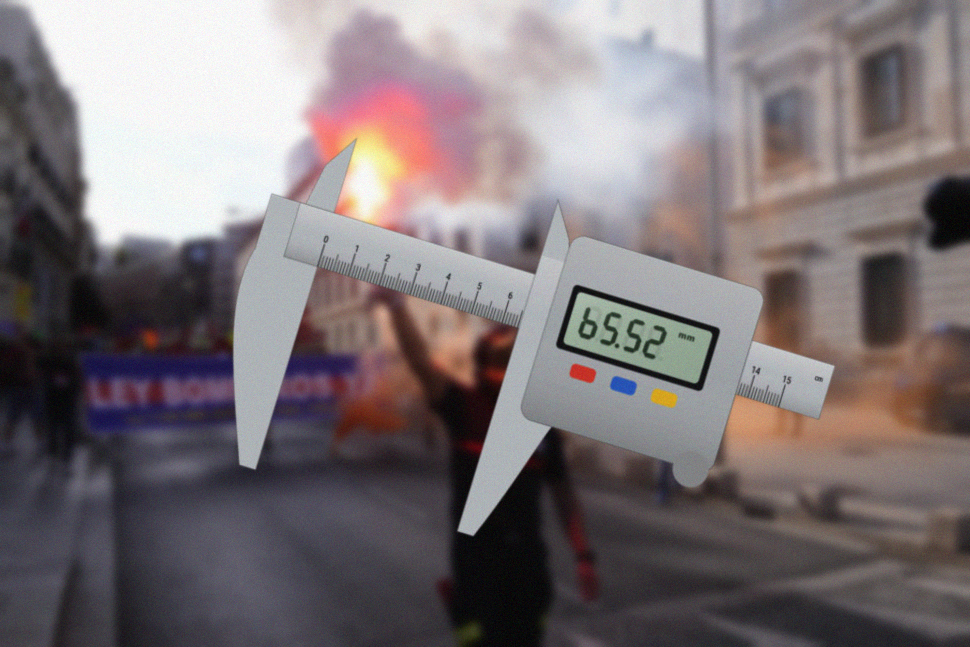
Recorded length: 65.52 mm
